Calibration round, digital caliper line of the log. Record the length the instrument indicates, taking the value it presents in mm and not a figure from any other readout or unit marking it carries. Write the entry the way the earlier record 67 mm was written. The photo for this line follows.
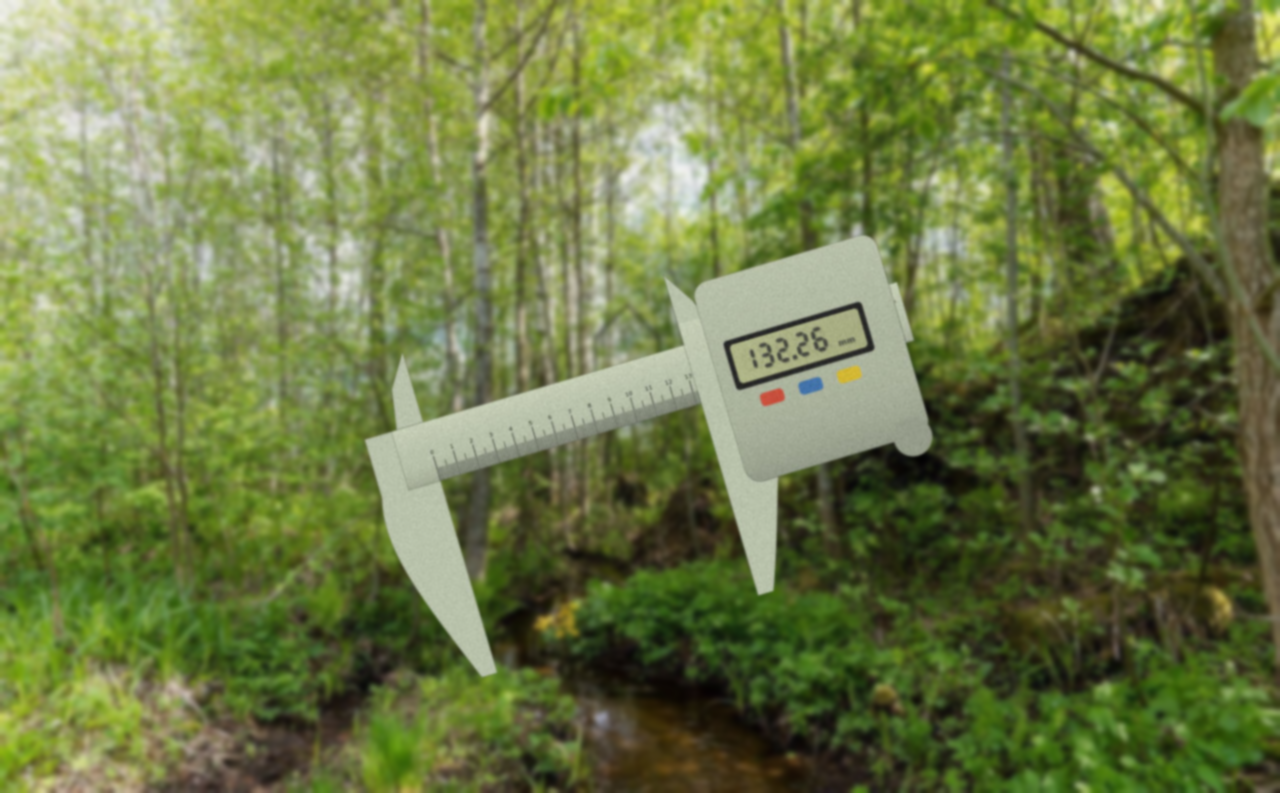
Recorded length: 132.26 mm
